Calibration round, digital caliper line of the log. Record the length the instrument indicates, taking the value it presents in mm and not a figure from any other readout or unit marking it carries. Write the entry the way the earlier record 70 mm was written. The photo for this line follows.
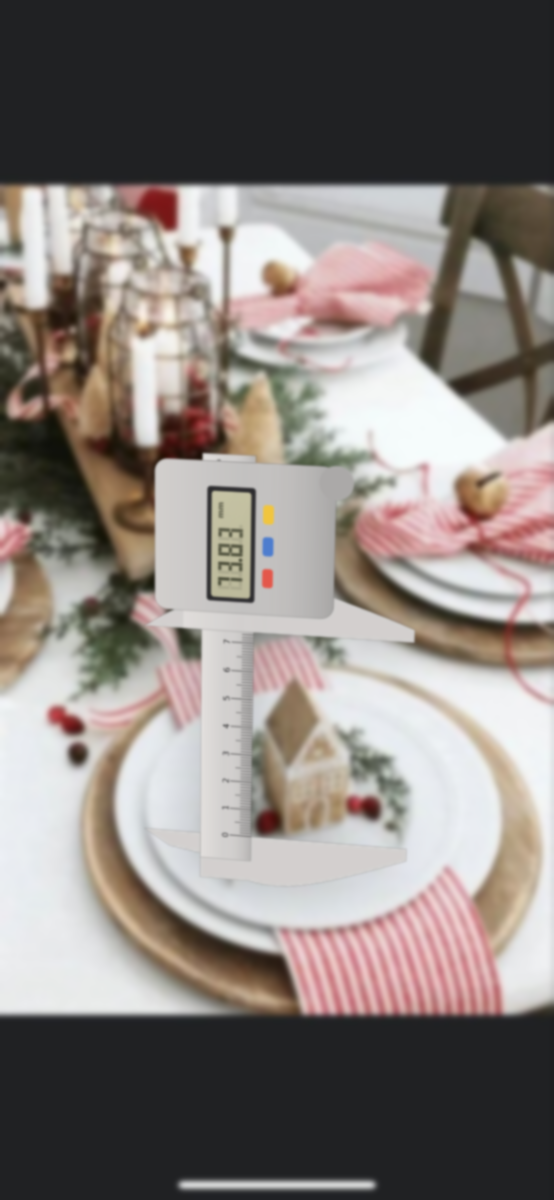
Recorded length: 73.83 mm
